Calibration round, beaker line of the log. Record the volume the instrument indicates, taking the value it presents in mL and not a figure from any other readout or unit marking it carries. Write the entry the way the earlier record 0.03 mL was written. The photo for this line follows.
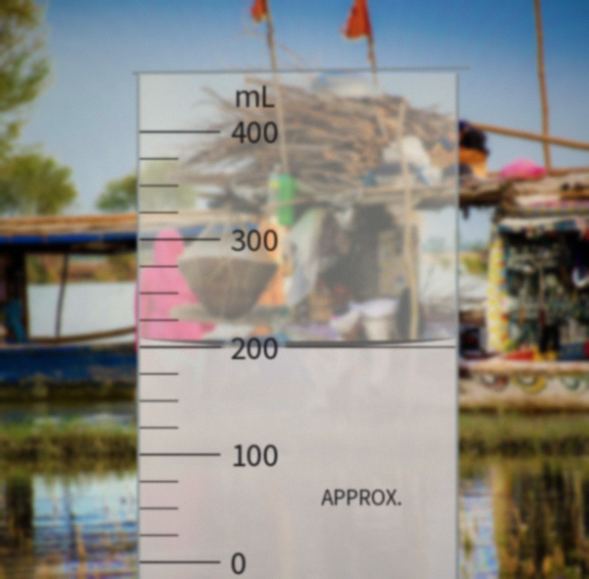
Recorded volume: 200 mL
